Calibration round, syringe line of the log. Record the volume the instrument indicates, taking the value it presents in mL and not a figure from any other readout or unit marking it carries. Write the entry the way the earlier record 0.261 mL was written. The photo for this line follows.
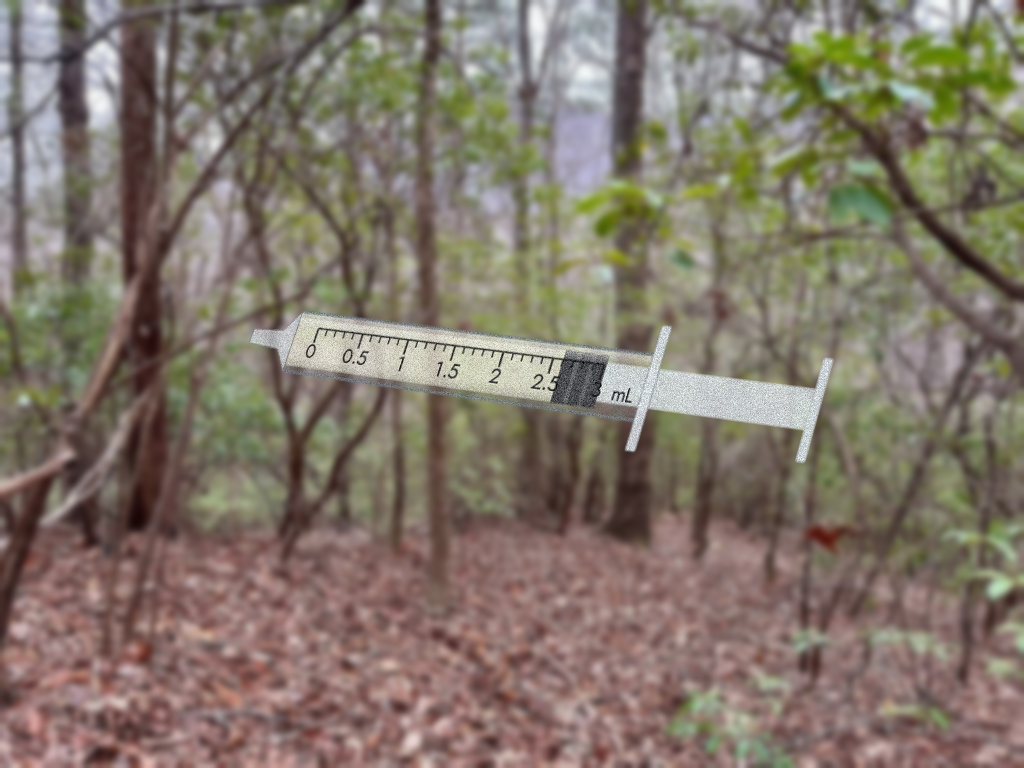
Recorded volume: 2.6 mL
